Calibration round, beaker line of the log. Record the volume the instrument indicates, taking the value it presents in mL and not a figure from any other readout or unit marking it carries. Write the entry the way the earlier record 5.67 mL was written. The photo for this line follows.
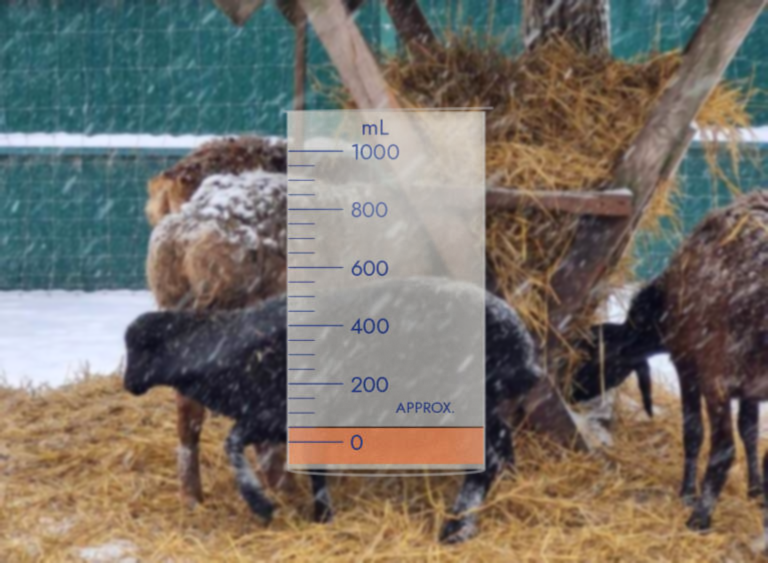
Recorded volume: 50 mL
